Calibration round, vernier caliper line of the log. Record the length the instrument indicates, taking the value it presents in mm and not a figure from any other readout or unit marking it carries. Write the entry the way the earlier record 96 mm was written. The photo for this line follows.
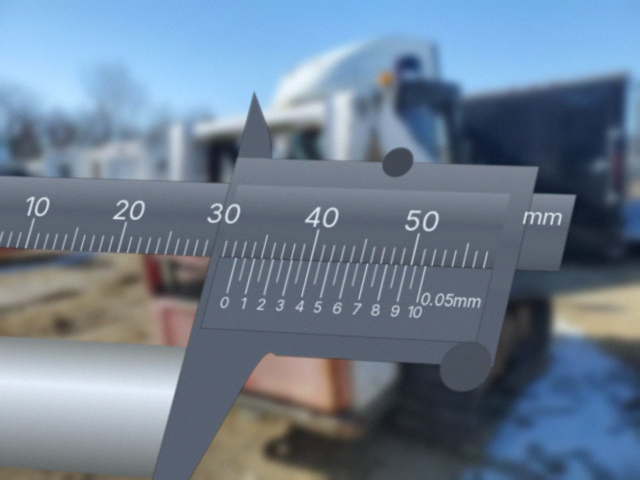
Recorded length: 32.4 mm
